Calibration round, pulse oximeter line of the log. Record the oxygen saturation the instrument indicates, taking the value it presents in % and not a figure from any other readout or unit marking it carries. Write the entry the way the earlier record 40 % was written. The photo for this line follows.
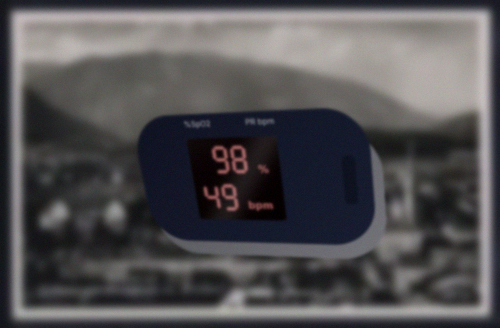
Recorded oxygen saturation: 98 %
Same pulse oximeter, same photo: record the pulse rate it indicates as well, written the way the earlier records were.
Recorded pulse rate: 49 bpm
